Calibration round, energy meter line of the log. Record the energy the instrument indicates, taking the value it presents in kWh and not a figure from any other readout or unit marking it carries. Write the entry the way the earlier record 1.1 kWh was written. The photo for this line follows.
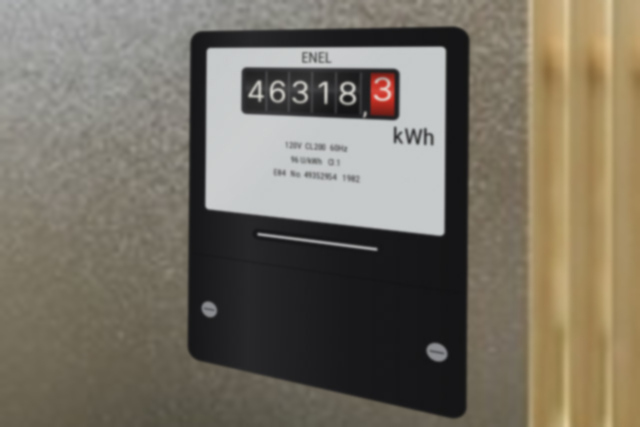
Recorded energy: 46318.3 kWh
